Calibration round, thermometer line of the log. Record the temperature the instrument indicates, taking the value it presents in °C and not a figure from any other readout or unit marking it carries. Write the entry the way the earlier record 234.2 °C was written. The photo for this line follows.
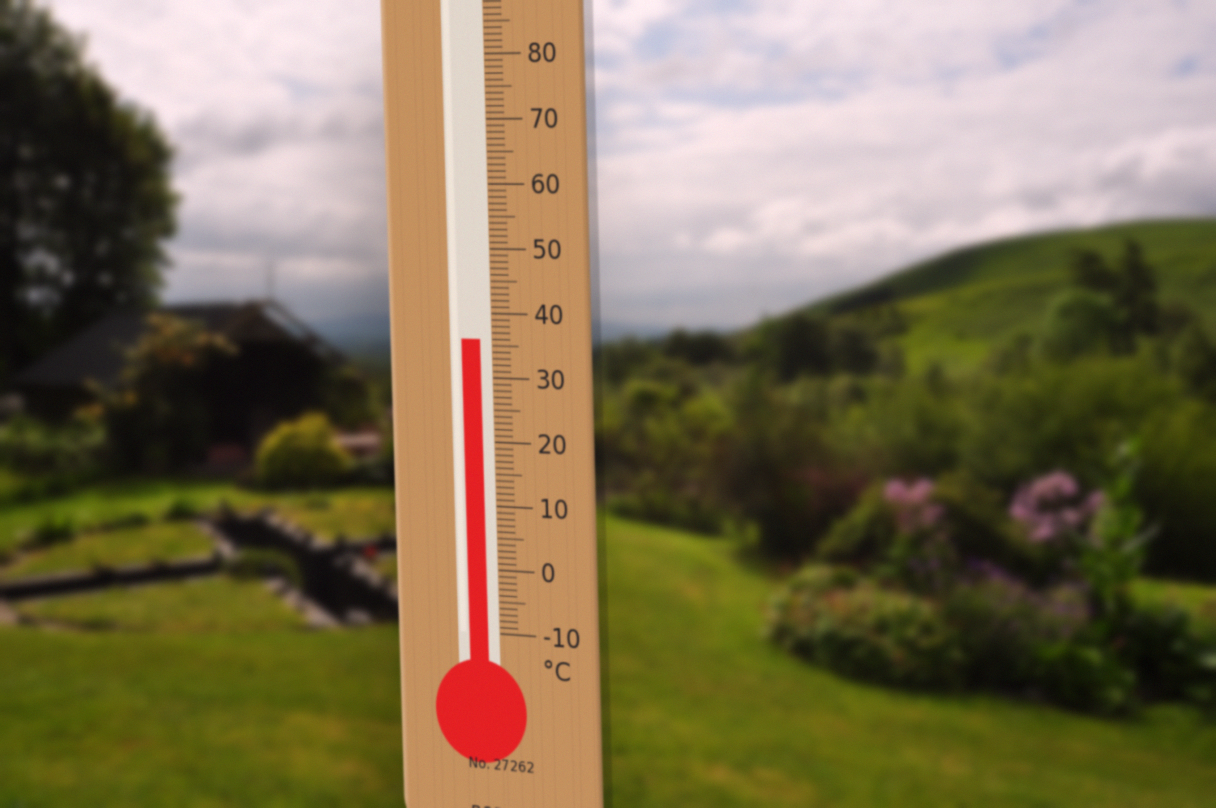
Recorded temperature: 36 °C
